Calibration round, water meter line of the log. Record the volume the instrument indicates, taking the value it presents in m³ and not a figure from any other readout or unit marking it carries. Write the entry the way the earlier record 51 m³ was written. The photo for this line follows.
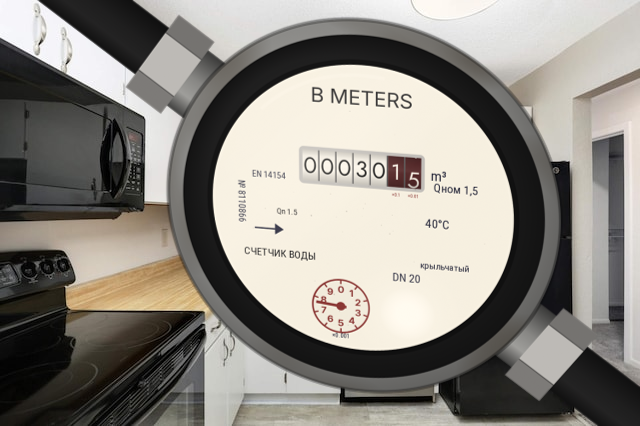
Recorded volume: 30.147 m³
